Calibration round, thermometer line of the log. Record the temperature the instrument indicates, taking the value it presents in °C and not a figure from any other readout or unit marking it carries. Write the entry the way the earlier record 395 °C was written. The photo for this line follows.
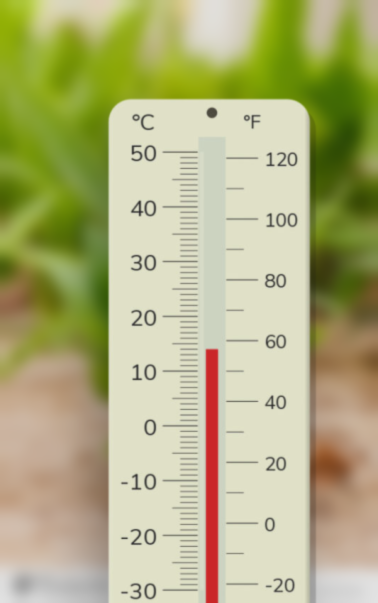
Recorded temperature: 14 °C
